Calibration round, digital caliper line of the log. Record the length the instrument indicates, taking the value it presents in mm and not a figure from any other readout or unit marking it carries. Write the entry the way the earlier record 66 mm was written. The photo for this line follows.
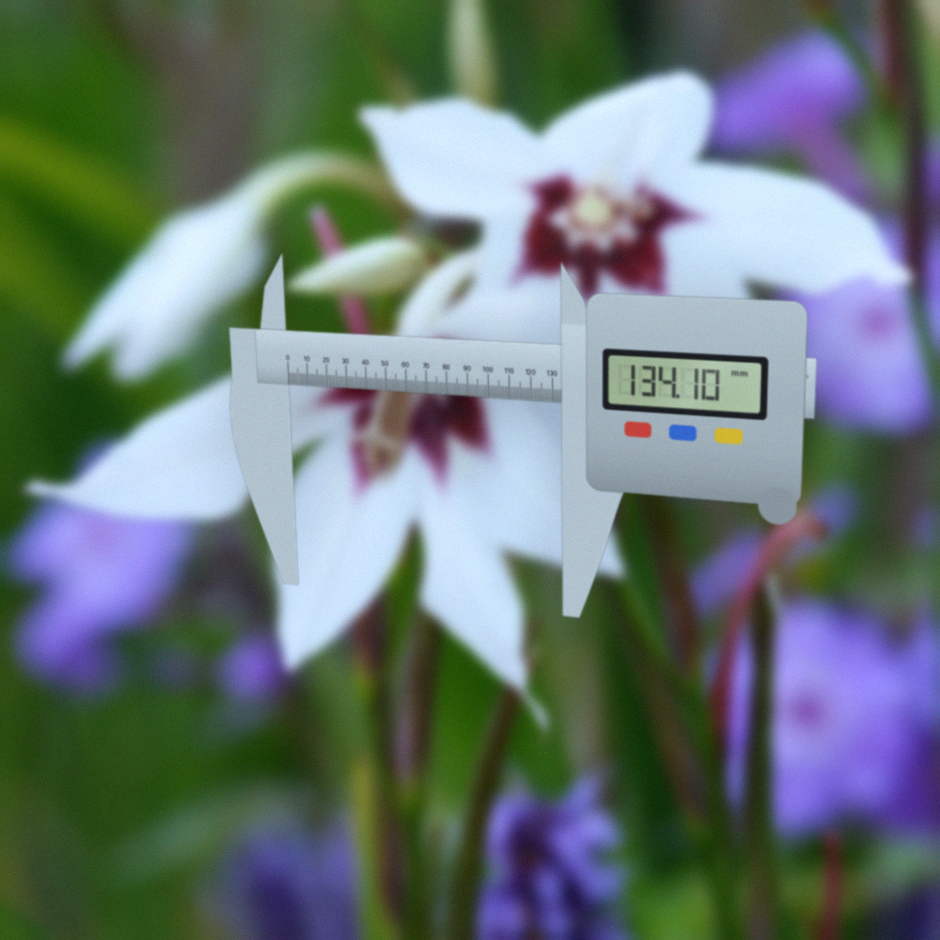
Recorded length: 134.10 mm
